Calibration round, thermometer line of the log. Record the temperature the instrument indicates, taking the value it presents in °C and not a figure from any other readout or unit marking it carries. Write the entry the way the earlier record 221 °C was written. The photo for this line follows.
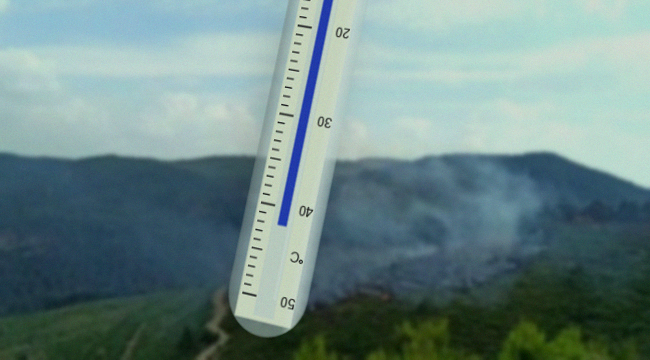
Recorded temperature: 42 °C
